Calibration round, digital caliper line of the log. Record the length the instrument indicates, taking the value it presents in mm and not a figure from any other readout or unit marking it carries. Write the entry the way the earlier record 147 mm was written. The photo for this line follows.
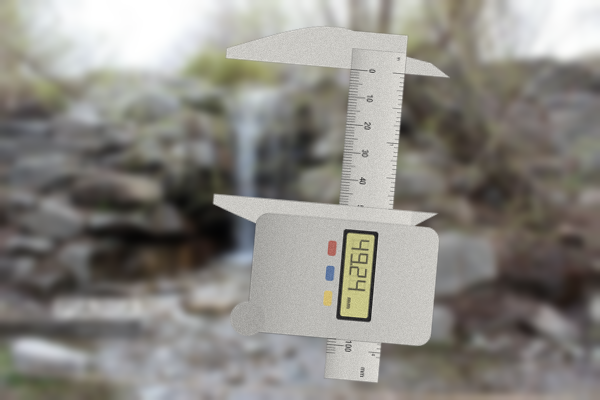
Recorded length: 49.24 mm
